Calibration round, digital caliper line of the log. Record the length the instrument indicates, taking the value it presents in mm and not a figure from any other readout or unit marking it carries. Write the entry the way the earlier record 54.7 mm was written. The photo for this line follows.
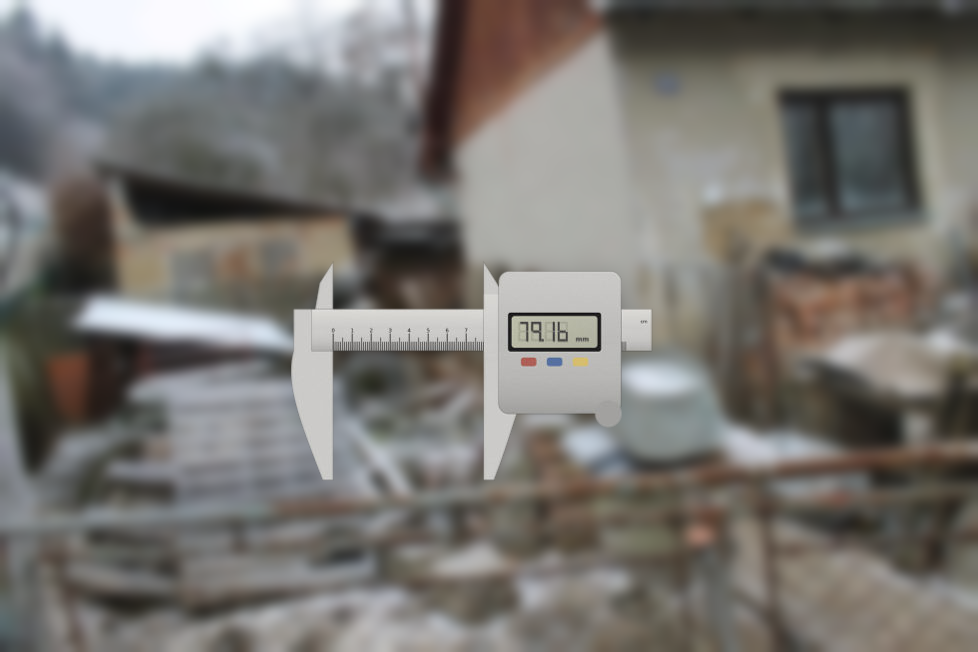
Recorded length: 79.16 mm
